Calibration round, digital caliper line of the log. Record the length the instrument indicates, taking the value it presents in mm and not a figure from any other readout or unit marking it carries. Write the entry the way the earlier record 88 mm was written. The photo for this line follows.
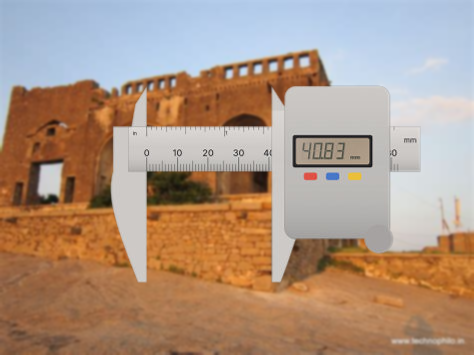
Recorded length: 40.83 mm
